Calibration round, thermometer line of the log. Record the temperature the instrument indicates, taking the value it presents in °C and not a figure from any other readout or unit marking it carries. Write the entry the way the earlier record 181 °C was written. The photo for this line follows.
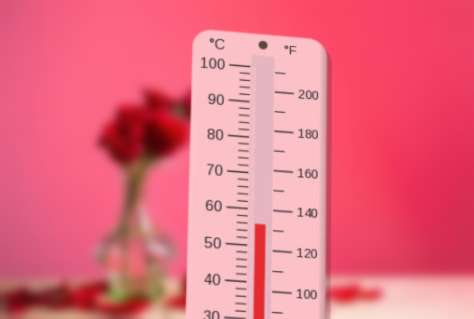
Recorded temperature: 56 °C
